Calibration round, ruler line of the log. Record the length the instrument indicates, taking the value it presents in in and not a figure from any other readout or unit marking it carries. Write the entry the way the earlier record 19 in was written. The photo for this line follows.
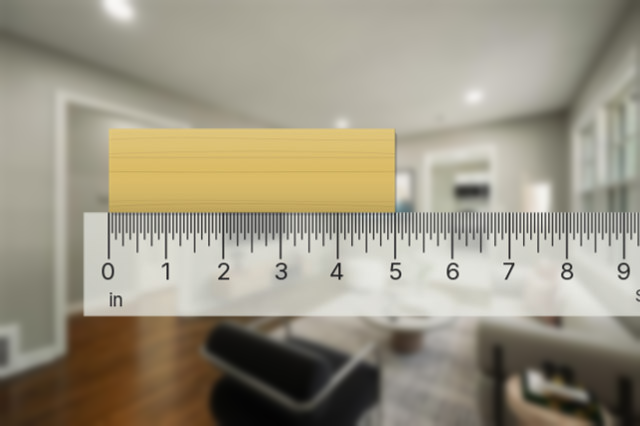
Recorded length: 5 in
